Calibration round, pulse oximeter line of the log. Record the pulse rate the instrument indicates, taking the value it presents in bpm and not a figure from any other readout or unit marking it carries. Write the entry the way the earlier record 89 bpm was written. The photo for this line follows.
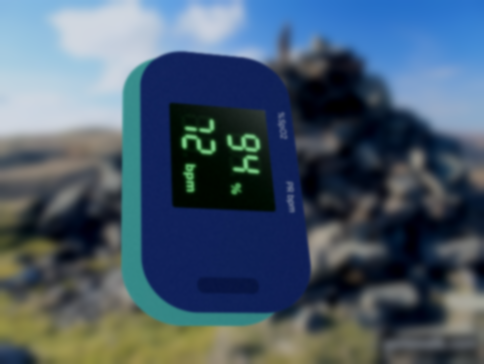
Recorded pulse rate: 72 bpm
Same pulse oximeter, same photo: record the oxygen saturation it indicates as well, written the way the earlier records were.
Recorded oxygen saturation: 94 %
